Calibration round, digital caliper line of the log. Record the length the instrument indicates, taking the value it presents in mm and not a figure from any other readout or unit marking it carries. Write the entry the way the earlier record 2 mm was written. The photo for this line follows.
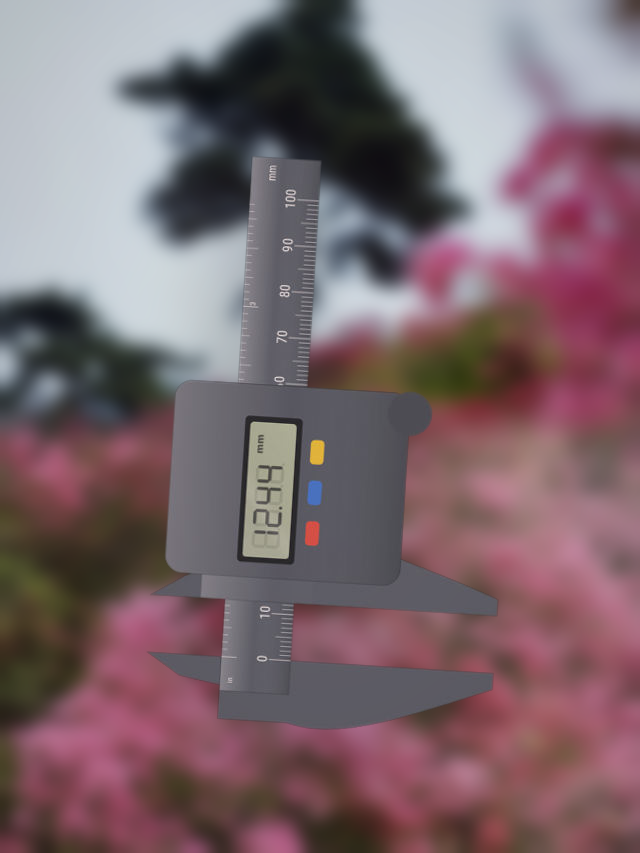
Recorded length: 12.44 mm
